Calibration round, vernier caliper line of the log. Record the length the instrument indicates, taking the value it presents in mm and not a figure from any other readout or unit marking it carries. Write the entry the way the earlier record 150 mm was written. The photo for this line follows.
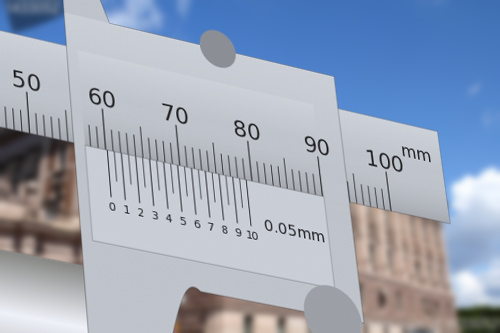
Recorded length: 60.2 mm
